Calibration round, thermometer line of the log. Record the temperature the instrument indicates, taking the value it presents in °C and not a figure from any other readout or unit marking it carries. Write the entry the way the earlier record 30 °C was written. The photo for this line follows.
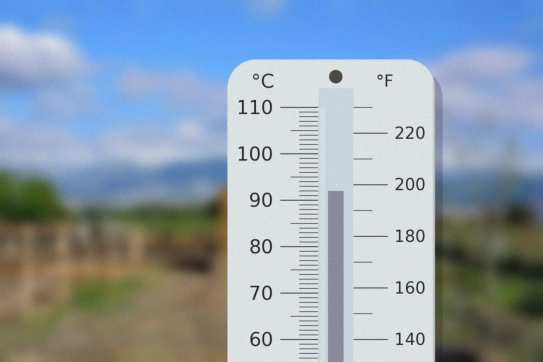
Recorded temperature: 92 °C
